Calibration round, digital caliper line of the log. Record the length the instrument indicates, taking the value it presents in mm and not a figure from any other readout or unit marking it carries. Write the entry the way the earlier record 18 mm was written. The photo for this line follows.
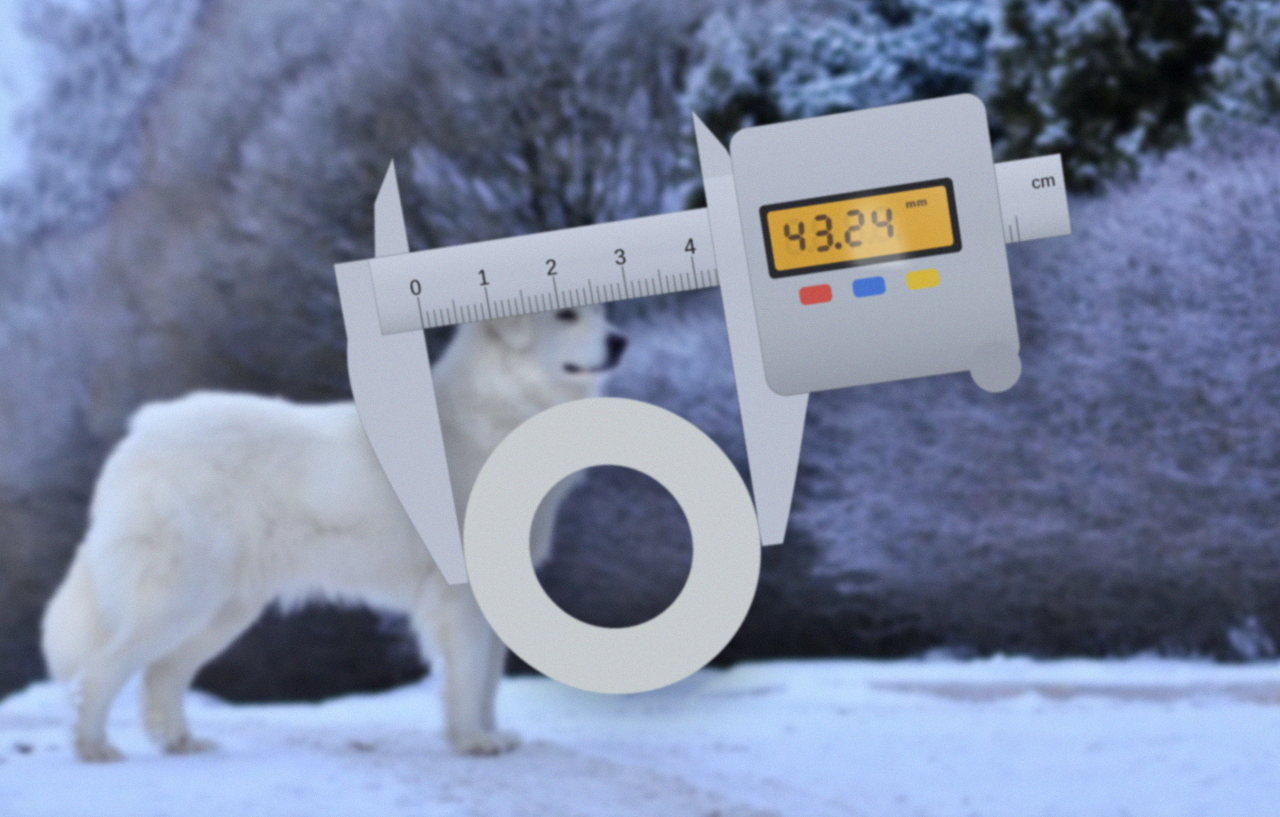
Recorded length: 43.24 mm
